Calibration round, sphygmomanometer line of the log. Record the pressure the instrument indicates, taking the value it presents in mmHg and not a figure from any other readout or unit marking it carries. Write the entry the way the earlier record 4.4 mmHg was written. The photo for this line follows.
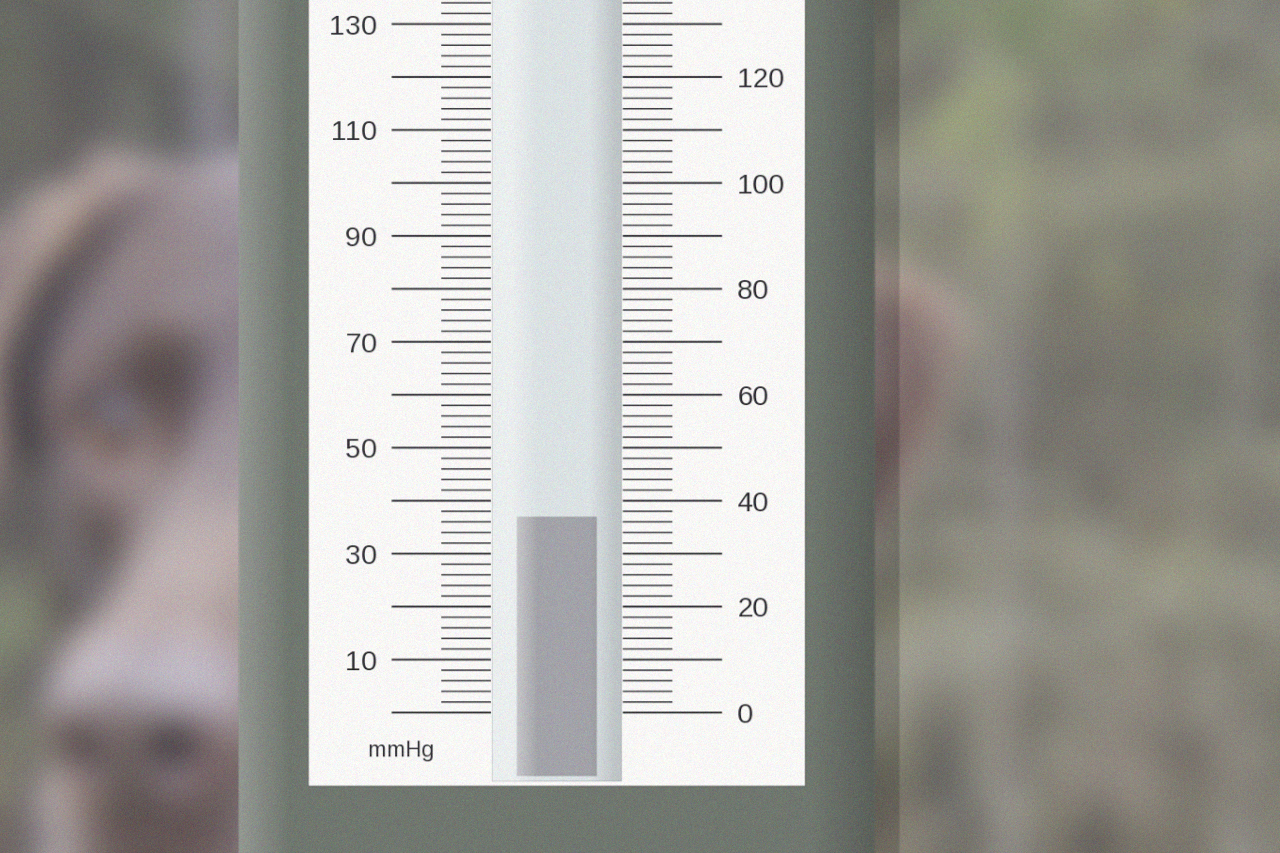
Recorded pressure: 37 mmHg
